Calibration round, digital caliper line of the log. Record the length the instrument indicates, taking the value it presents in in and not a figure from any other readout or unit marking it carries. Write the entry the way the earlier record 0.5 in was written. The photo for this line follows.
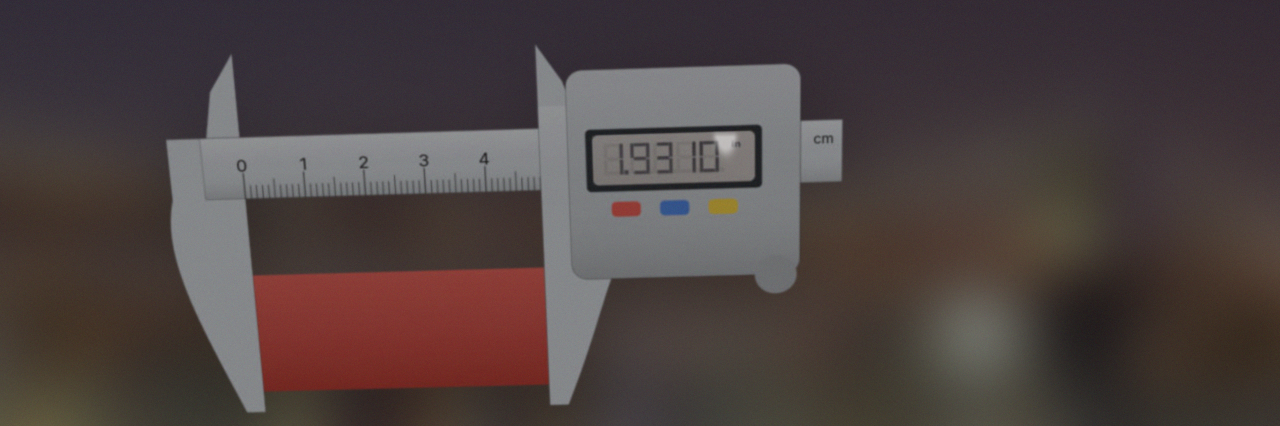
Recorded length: 1.9310 in
